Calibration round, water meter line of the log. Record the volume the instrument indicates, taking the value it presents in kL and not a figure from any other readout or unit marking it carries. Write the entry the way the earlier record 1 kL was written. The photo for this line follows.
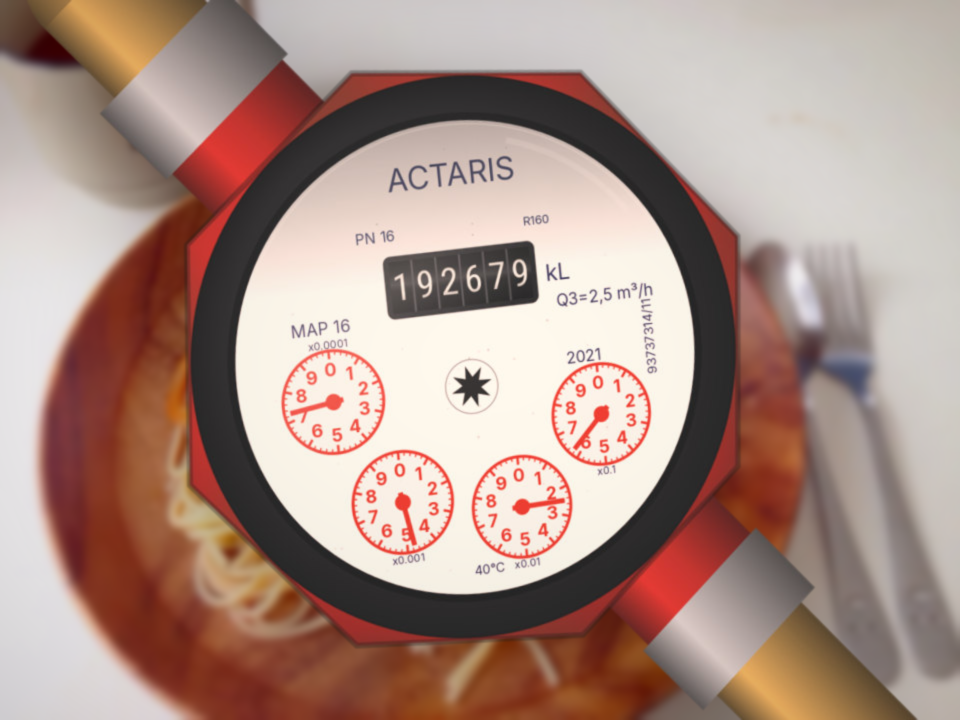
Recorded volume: 192679.6247 kL
